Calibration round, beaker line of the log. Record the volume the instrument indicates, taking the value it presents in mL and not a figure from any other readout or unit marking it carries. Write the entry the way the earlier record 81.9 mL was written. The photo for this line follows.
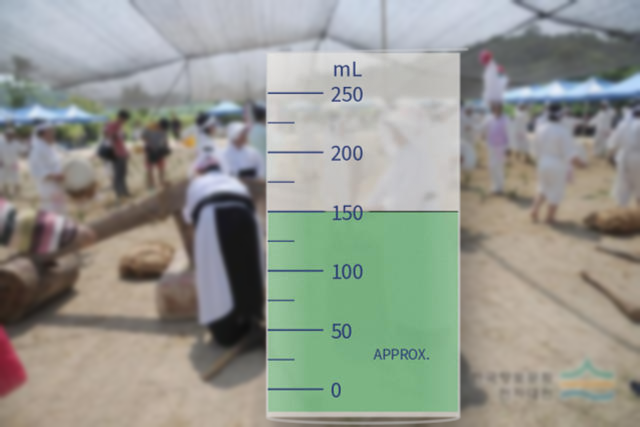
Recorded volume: 150 mL
